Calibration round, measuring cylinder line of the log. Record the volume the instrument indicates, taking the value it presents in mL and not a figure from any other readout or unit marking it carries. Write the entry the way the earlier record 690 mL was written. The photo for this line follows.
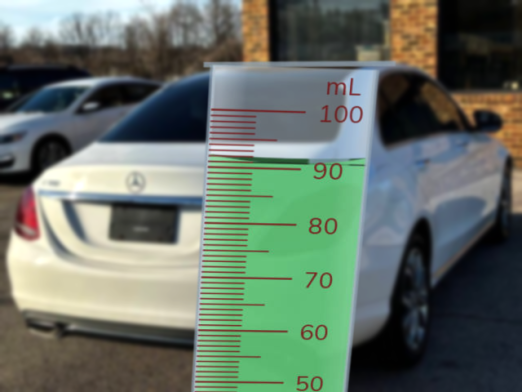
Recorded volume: 91 mL
